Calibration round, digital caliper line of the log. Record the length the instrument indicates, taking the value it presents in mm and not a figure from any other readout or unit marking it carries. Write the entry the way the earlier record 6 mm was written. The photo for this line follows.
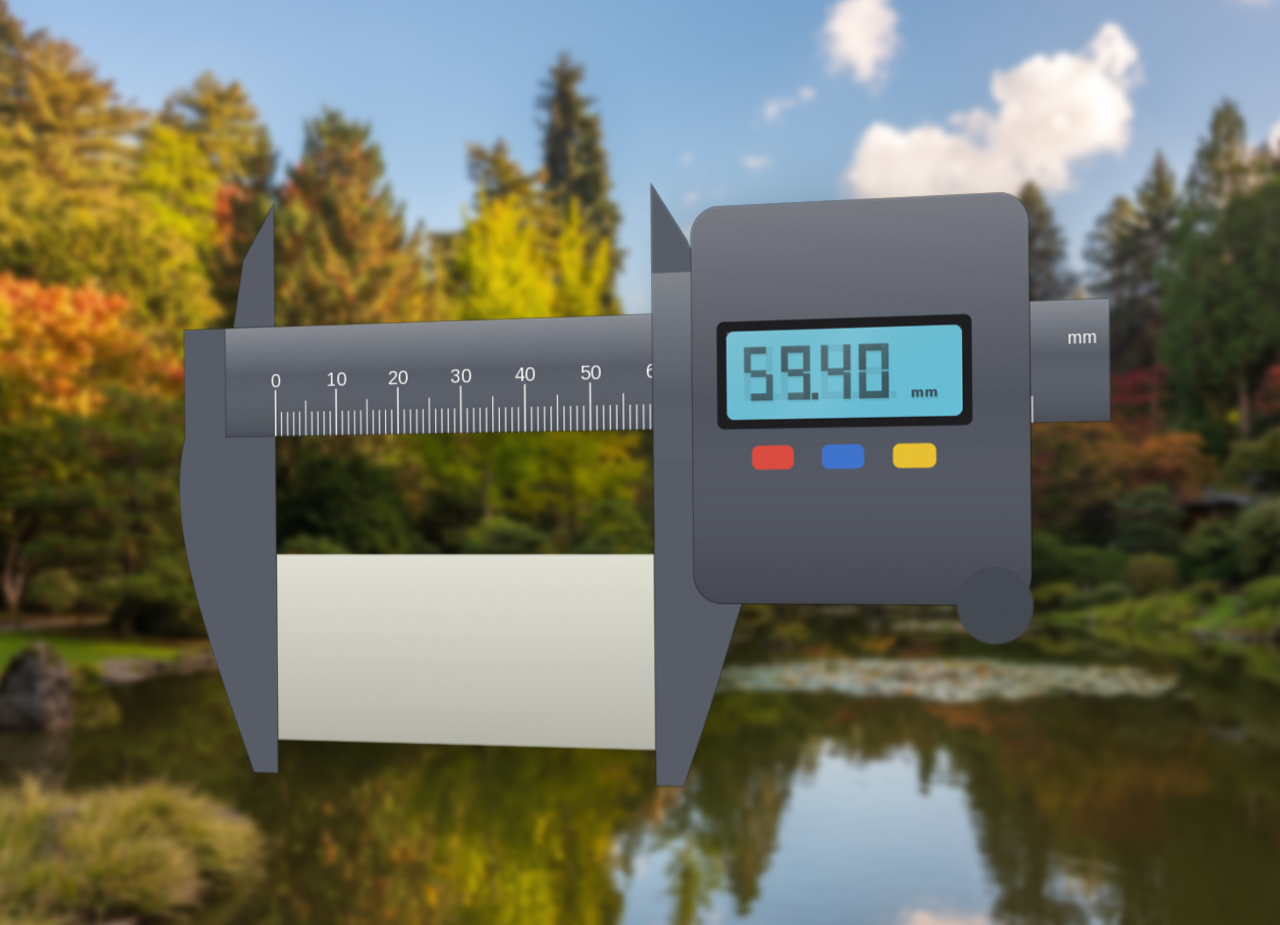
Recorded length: 59.40 mm
